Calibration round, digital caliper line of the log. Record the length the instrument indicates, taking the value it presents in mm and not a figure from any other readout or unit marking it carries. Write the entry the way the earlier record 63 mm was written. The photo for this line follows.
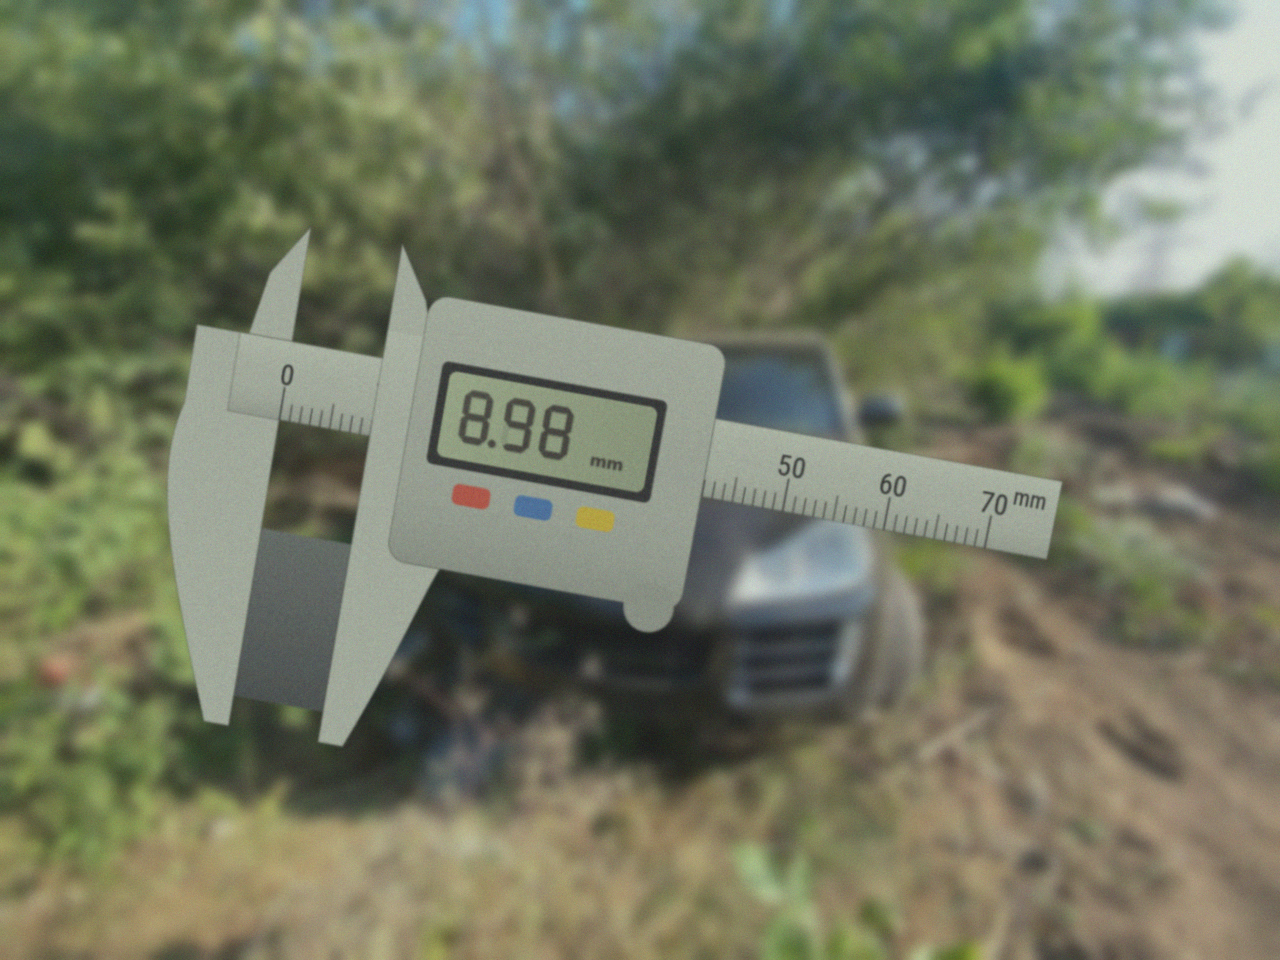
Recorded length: 8.98 mm
